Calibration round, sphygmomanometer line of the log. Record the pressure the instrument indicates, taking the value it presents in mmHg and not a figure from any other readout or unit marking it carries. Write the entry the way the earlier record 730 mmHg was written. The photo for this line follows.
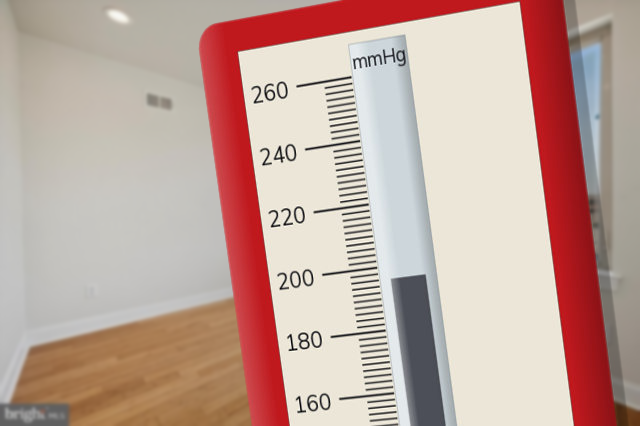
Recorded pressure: 196 mmHg
